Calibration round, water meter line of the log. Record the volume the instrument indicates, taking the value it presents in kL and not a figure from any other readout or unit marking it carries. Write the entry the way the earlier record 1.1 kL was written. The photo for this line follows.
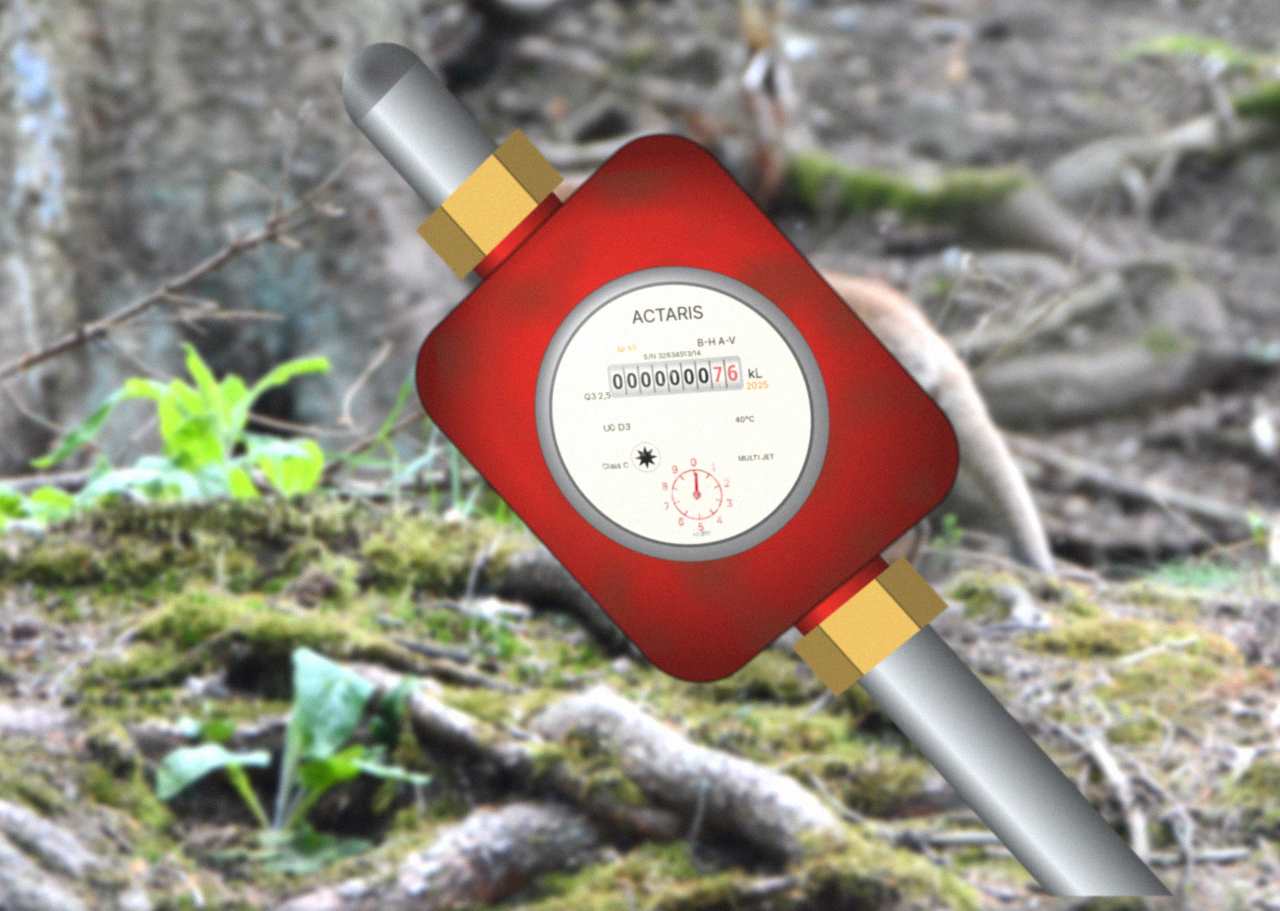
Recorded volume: 0.760 kL
